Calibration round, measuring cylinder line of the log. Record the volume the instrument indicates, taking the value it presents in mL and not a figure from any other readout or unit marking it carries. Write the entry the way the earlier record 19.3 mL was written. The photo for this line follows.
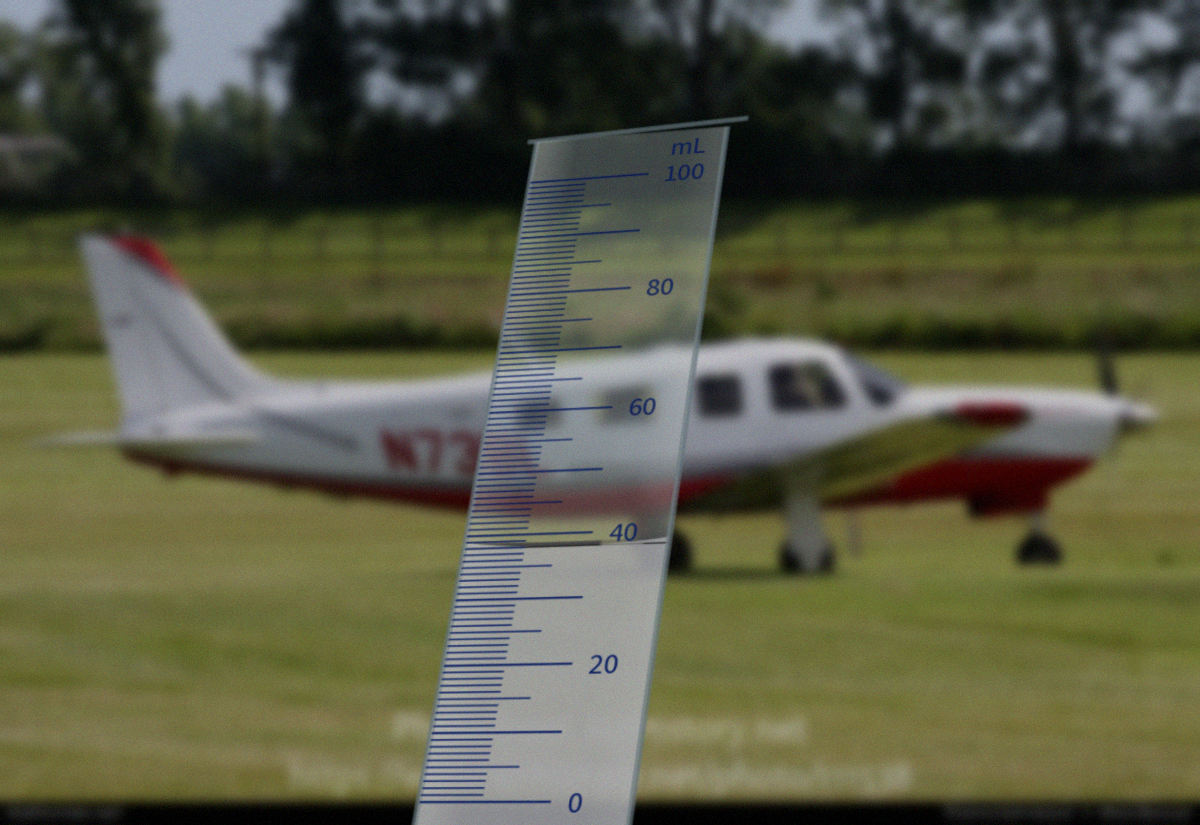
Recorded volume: 38 mL
